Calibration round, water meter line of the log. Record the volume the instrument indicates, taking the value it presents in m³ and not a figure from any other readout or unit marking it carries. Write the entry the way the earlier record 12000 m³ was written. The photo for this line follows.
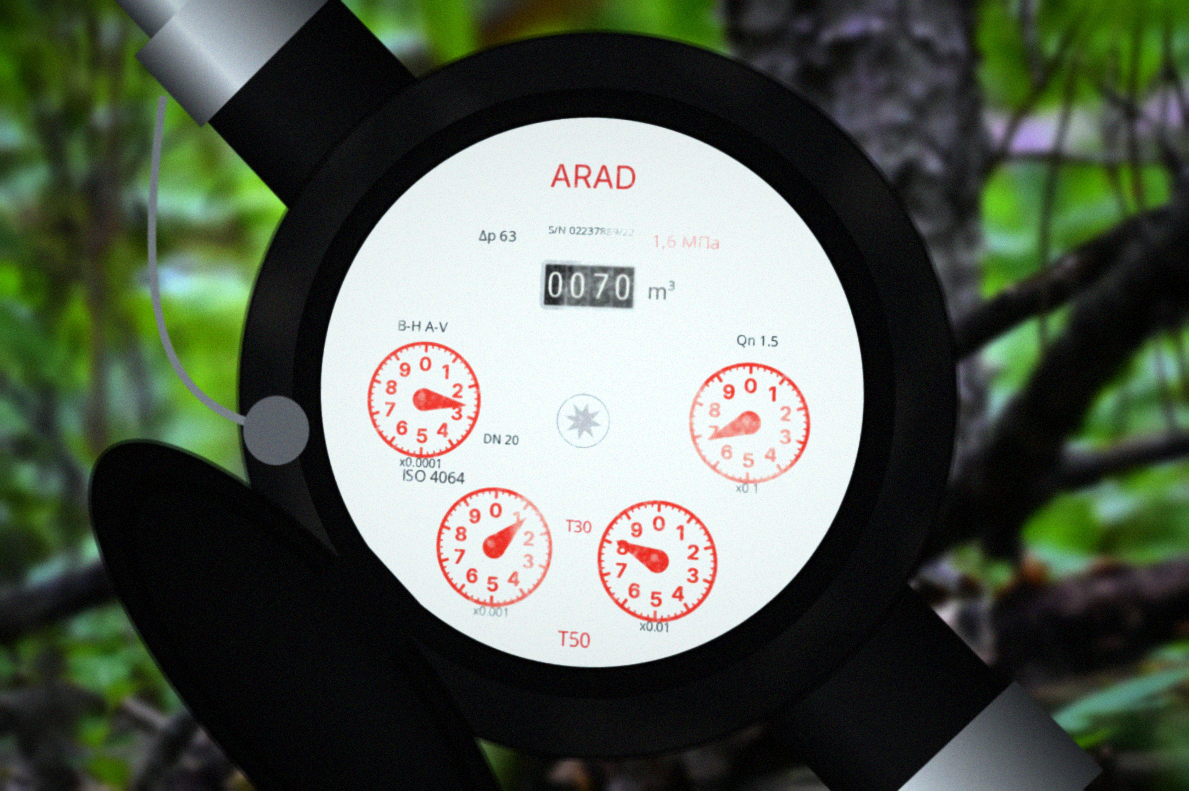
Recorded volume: 70.6812 m³
